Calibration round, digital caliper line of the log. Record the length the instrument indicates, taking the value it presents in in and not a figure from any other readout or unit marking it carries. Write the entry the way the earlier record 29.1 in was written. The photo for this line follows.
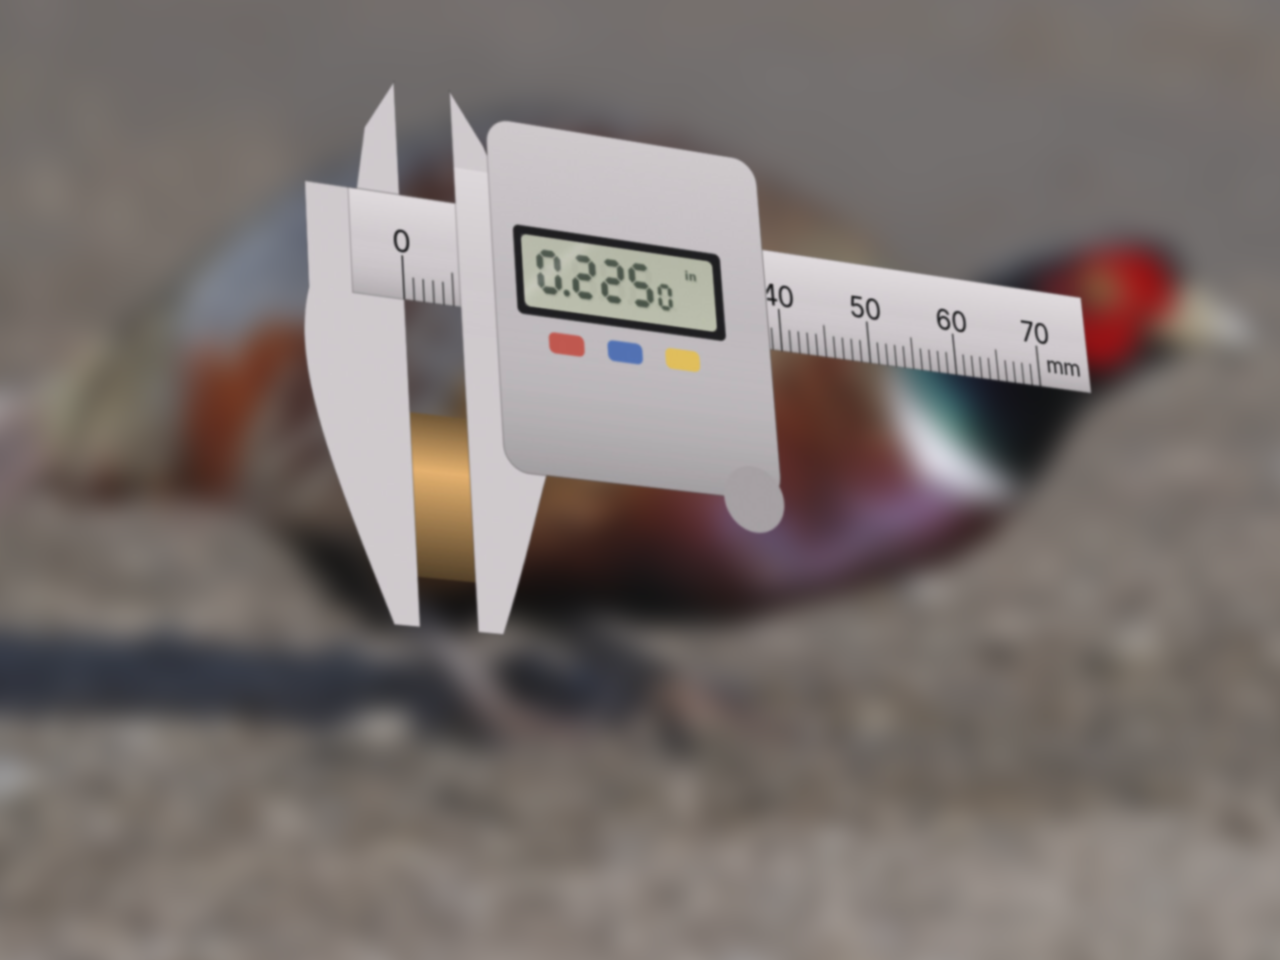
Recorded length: 0.2250 in
